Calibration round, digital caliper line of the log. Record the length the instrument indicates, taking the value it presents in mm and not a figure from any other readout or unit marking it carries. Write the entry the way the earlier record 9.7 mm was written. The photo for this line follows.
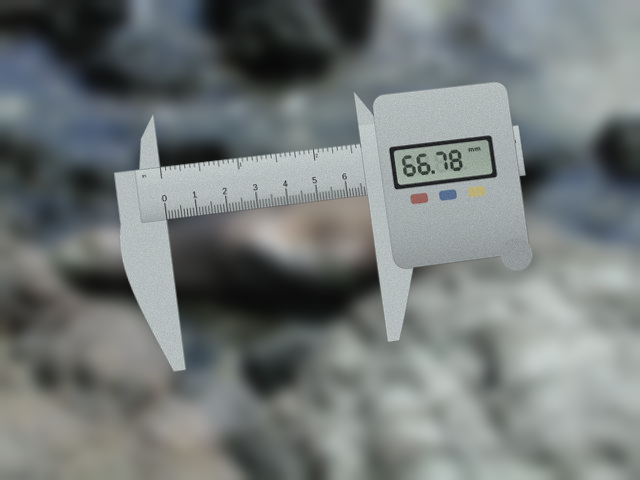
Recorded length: 66.78 mm
